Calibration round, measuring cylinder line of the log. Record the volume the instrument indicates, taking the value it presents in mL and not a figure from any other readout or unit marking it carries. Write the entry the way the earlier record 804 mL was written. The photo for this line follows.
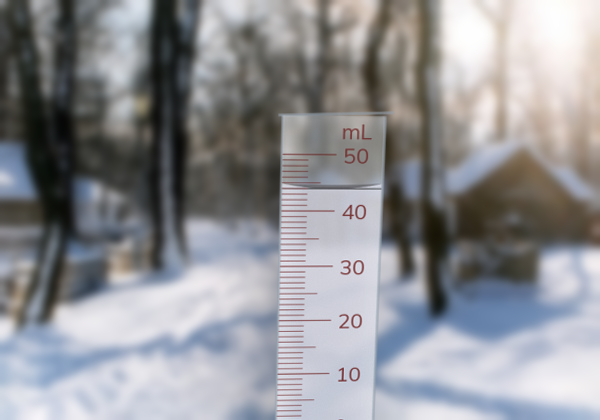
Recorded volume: 44 mL
